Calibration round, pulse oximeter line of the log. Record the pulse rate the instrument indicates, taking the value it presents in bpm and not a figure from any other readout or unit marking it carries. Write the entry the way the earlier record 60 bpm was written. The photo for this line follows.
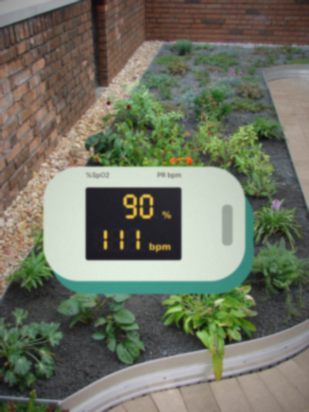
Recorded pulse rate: 111 bpm
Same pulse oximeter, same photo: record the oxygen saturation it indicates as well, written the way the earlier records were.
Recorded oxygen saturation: 90 %
